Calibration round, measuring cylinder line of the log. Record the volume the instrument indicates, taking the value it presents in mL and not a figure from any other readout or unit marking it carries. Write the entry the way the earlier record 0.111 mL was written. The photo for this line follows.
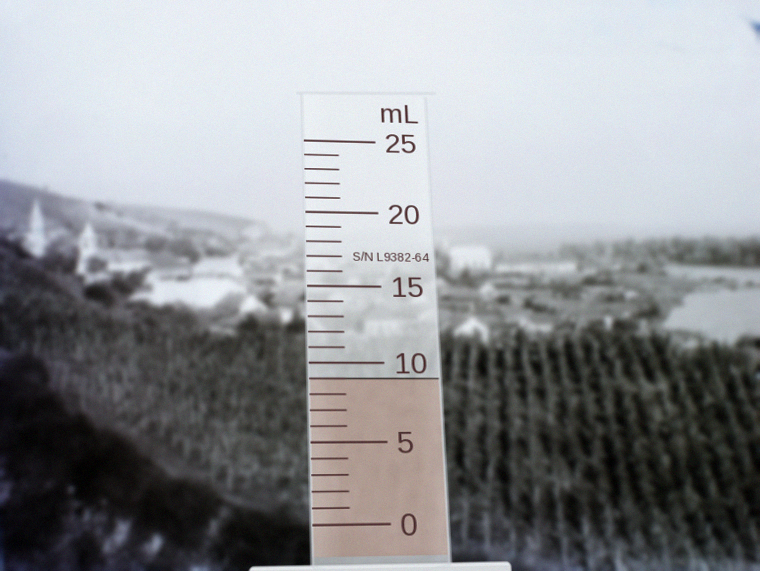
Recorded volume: 9 mL
